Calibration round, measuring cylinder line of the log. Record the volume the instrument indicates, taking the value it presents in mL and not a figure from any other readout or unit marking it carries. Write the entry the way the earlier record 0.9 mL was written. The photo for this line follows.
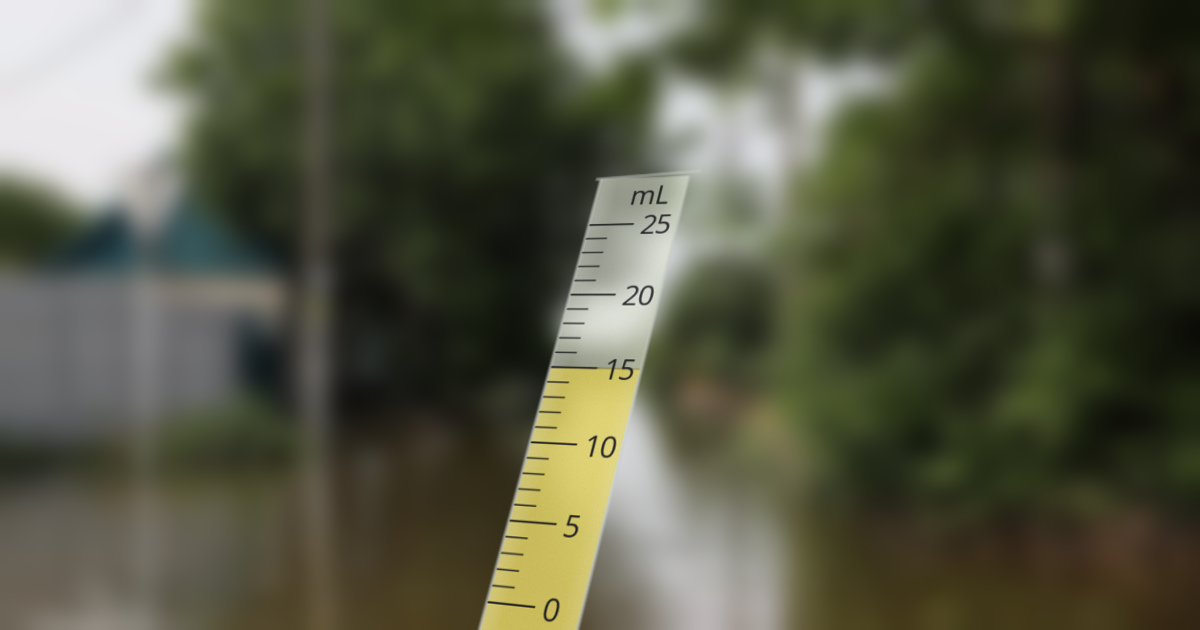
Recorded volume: 15 mL
